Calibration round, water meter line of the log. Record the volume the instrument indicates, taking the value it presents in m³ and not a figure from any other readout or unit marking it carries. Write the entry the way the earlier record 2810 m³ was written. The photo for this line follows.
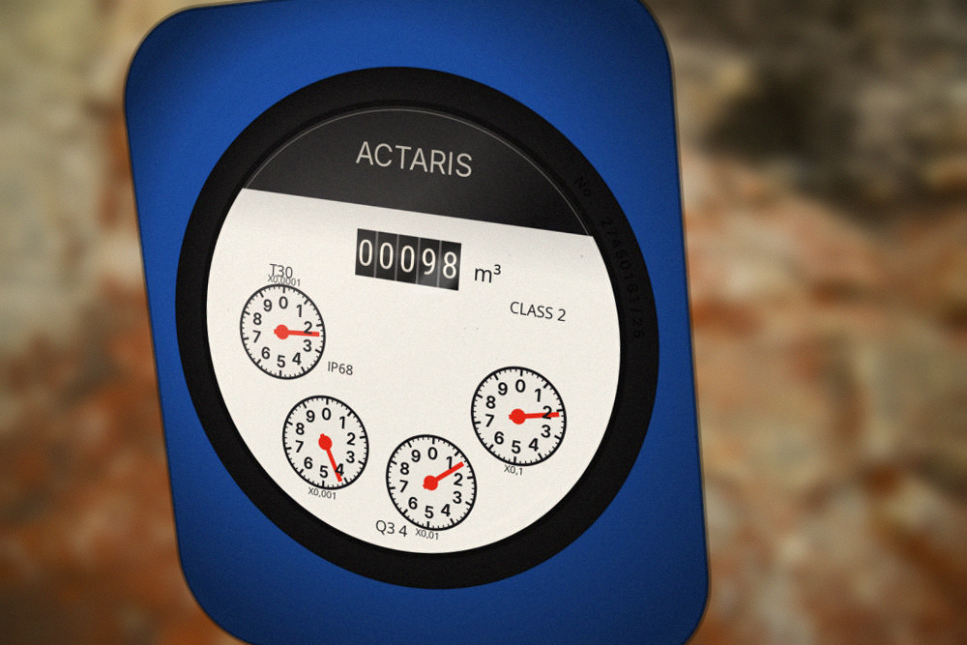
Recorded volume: 98.2142 m³
